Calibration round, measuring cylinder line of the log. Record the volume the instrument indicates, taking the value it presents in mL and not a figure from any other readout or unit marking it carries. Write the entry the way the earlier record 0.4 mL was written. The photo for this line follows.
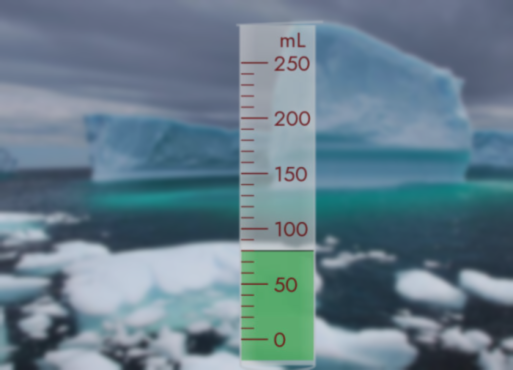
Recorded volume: 80 mL
